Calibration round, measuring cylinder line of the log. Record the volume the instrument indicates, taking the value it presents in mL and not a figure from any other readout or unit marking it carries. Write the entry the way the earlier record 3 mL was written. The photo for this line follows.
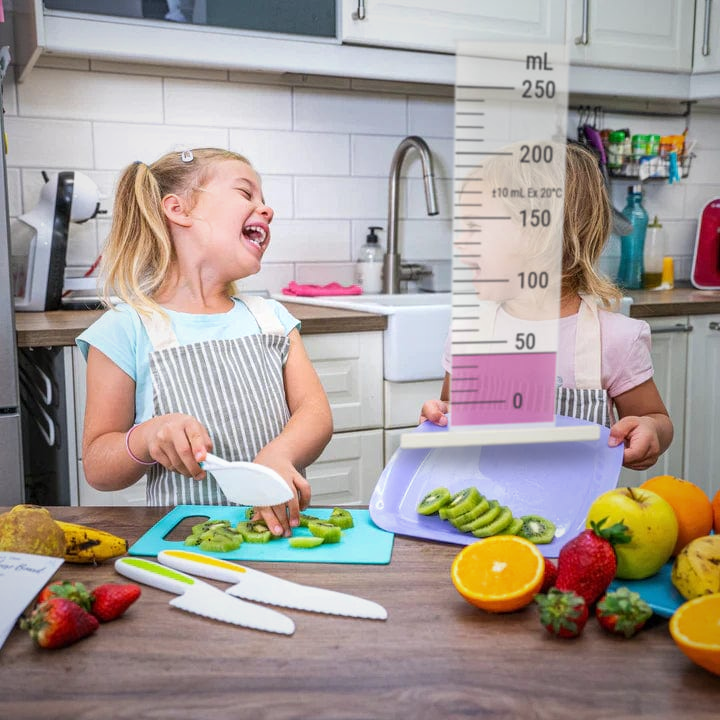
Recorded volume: 40 mL
